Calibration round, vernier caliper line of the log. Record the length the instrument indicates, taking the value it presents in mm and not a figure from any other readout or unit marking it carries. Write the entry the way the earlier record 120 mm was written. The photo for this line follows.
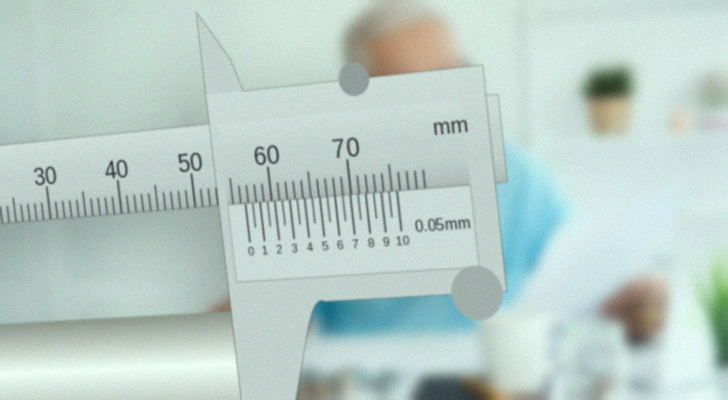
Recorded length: 56.6 mm
